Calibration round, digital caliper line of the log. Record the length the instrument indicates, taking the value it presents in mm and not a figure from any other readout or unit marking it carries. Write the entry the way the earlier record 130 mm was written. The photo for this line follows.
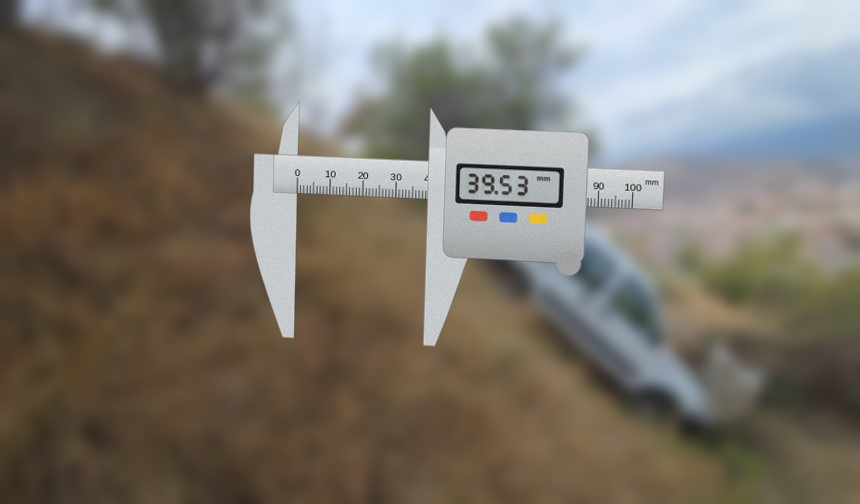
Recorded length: 39.53 mm
